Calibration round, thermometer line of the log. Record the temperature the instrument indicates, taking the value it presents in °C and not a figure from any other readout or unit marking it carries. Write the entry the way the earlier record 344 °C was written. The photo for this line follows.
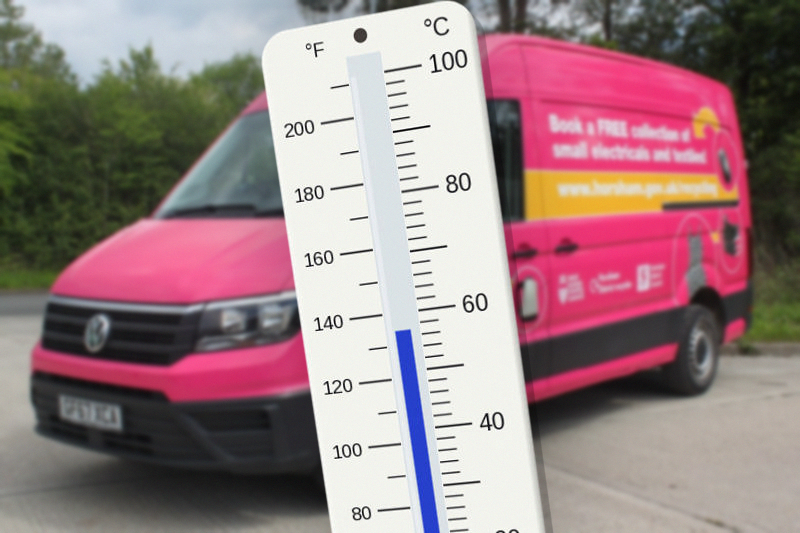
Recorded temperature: 57 °C
